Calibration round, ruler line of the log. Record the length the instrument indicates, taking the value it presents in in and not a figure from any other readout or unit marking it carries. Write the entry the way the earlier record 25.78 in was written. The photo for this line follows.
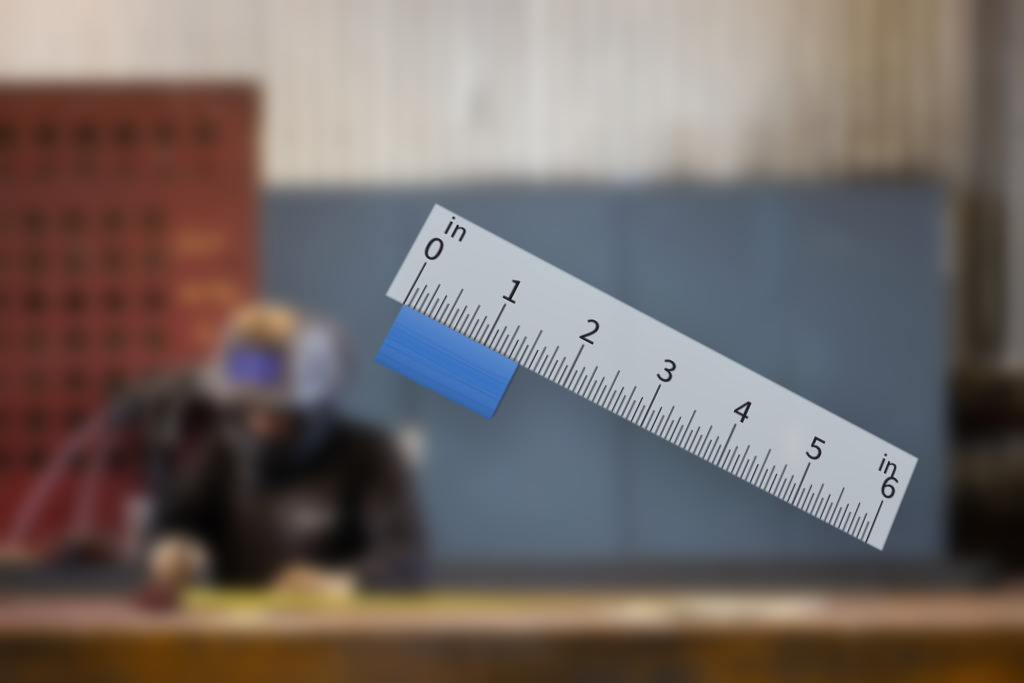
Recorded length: 1.4375 in
